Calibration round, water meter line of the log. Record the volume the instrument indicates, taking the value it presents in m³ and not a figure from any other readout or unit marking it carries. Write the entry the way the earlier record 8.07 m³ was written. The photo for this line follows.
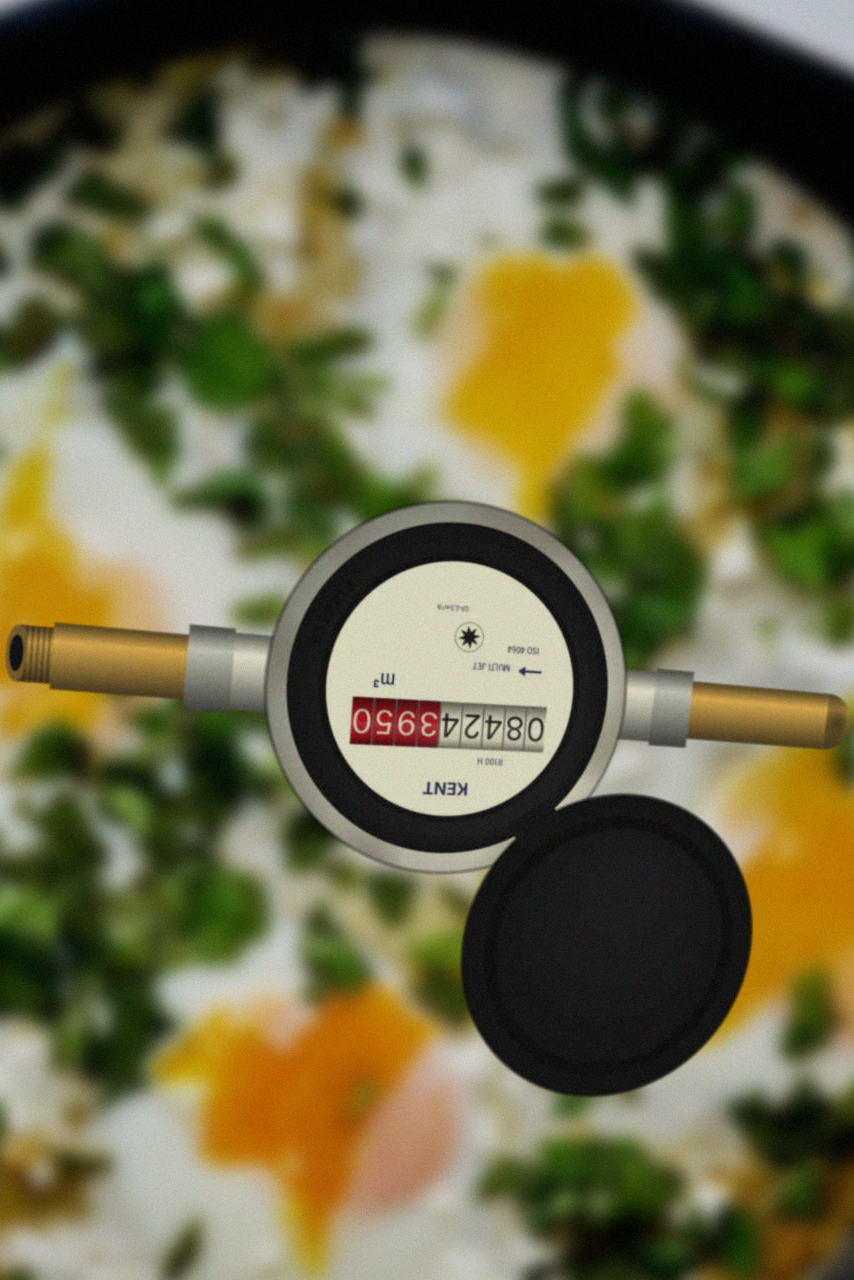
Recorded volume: 8424.3950 m³
